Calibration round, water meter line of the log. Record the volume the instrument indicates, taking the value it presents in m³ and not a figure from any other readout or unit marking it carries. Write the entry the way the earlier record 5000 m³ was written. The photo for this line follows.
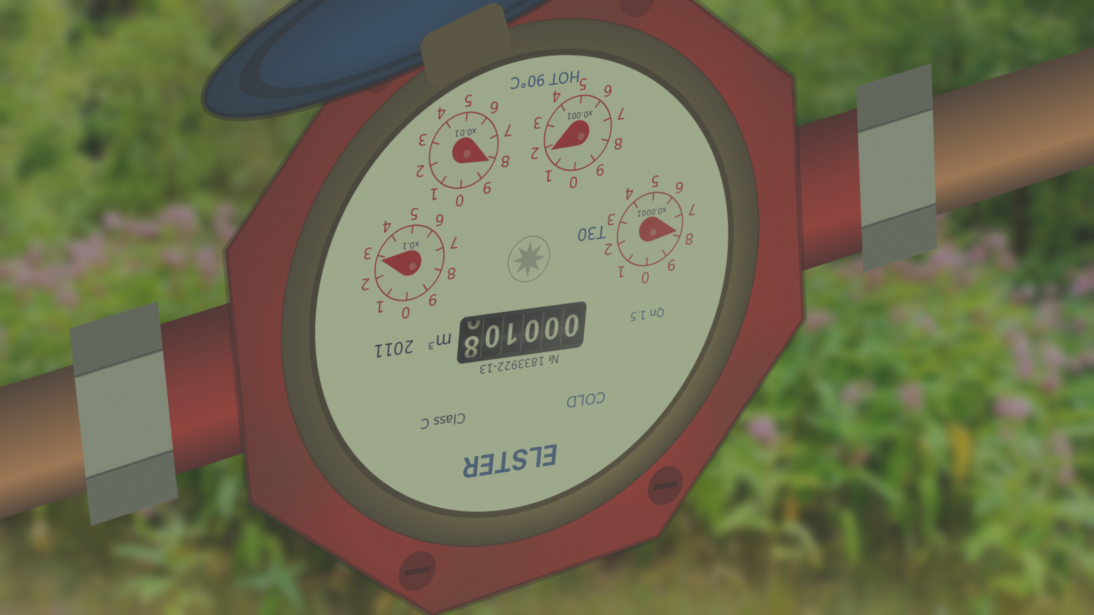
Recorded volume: 108.2817 m³
